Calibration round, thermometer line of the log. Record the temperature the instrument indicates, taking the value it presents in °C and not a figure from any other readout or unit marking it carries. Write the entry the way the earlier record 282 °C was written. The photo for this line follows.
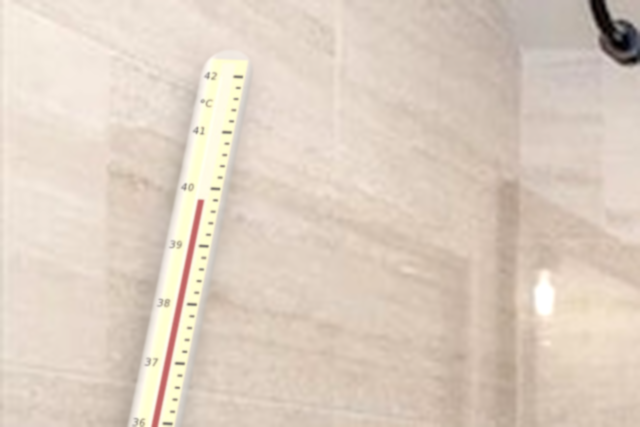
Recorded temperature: 39.8 °C
